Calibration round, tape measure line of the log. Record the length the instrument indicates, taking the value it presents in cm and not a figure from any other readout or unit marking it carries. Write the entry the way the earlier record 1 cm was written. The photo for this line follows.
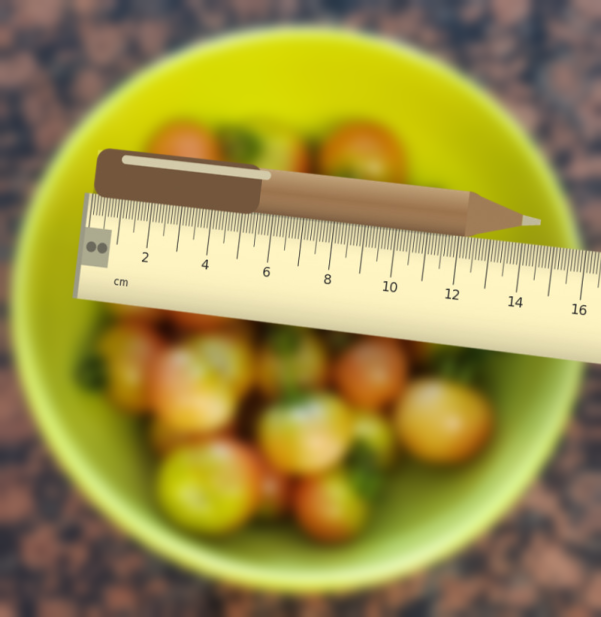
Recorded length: 14.5 cm
